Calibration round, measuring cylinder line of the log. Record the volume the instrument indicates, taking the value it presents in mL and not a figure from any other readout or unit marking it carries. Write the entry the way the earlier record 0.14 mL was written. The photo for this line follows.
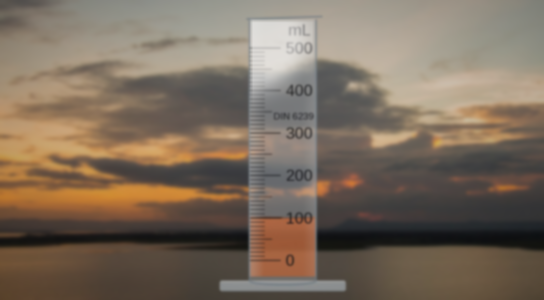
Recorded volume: 100 mL
